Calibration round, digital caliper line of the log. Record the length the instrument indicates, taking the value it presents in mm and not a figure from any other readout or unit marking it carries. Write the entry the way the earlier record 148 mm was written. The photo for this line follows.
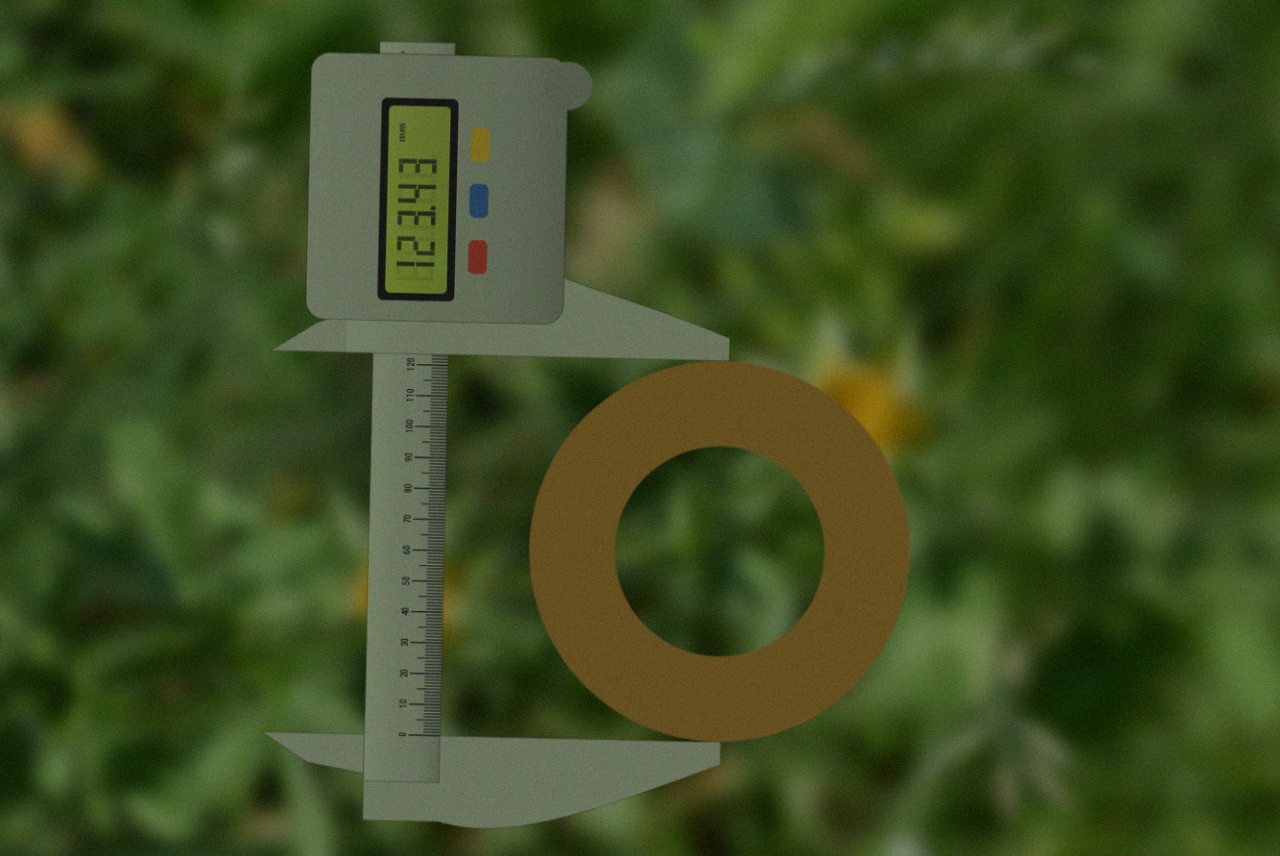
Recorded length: 123.43 mm
